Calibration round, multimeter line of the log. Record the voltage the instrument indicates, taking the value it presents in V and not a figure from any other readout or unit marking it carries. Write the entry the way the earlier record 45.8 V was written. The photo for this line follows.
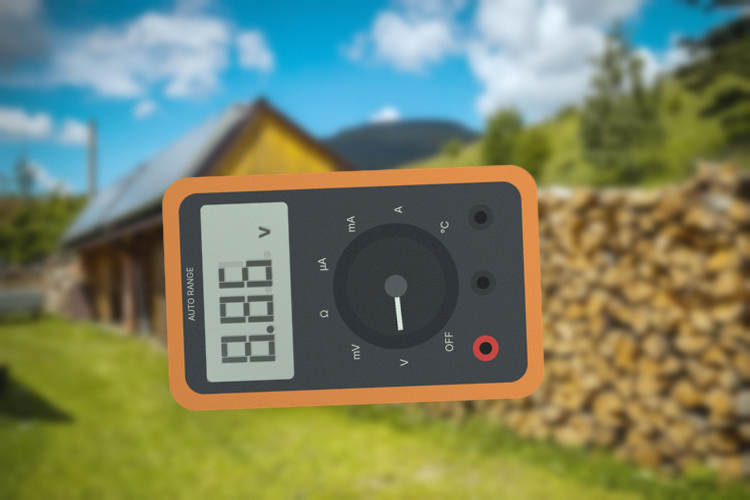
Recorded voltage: 8.86 V
